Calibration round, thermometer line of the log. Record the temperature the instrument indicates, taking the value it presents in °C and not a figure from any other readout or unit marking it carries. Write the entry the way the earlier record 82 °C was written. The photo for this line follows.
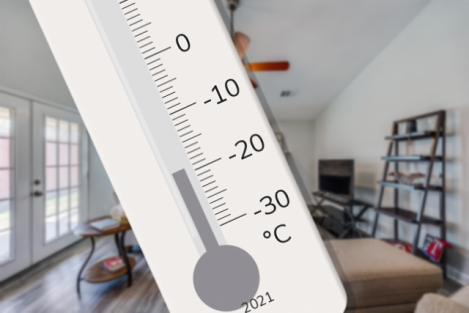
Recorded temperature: -19 °C
